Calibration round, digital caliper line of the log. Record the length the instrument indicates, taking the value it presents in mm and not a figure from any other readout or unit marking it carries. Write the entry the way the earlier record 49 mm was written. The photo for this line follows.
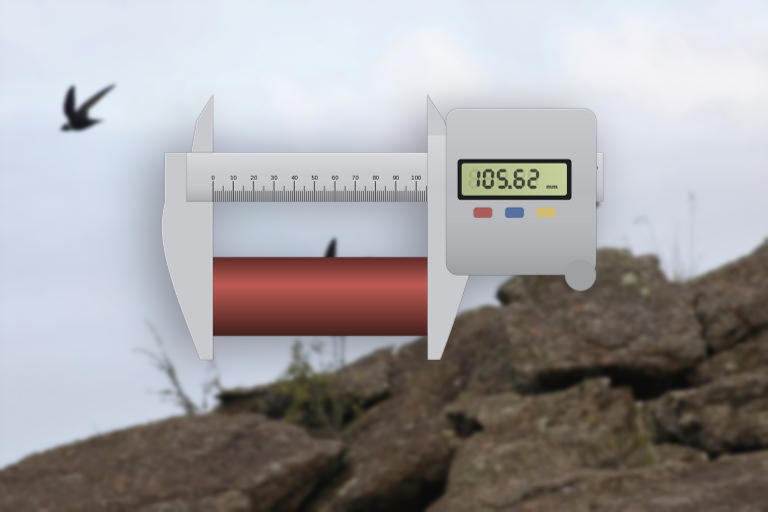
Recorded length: 105.62 mm
